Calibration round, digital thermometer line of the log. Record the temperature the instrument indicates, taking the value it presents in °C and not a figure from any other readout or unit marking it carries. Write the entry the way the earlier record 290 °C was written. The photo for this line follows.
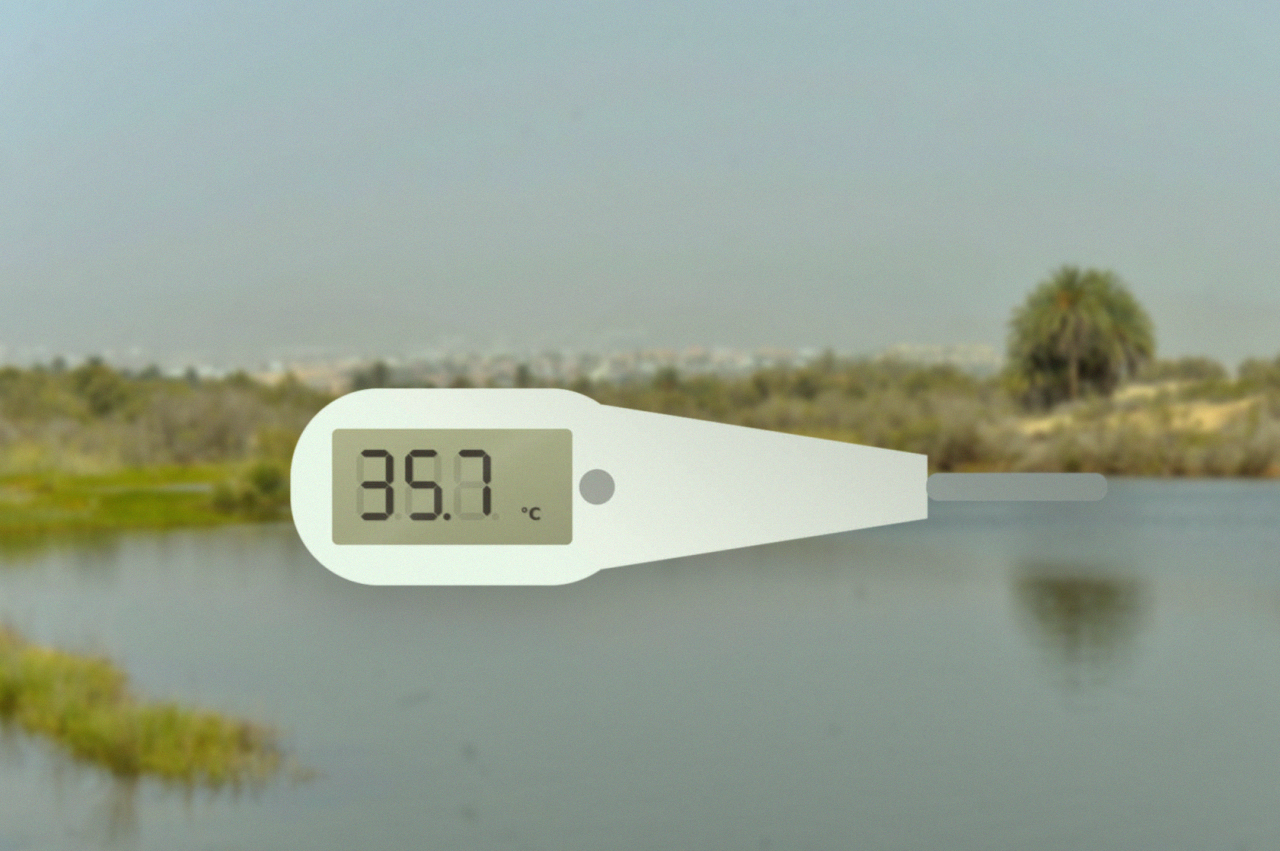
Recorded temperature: 35.7 °C
